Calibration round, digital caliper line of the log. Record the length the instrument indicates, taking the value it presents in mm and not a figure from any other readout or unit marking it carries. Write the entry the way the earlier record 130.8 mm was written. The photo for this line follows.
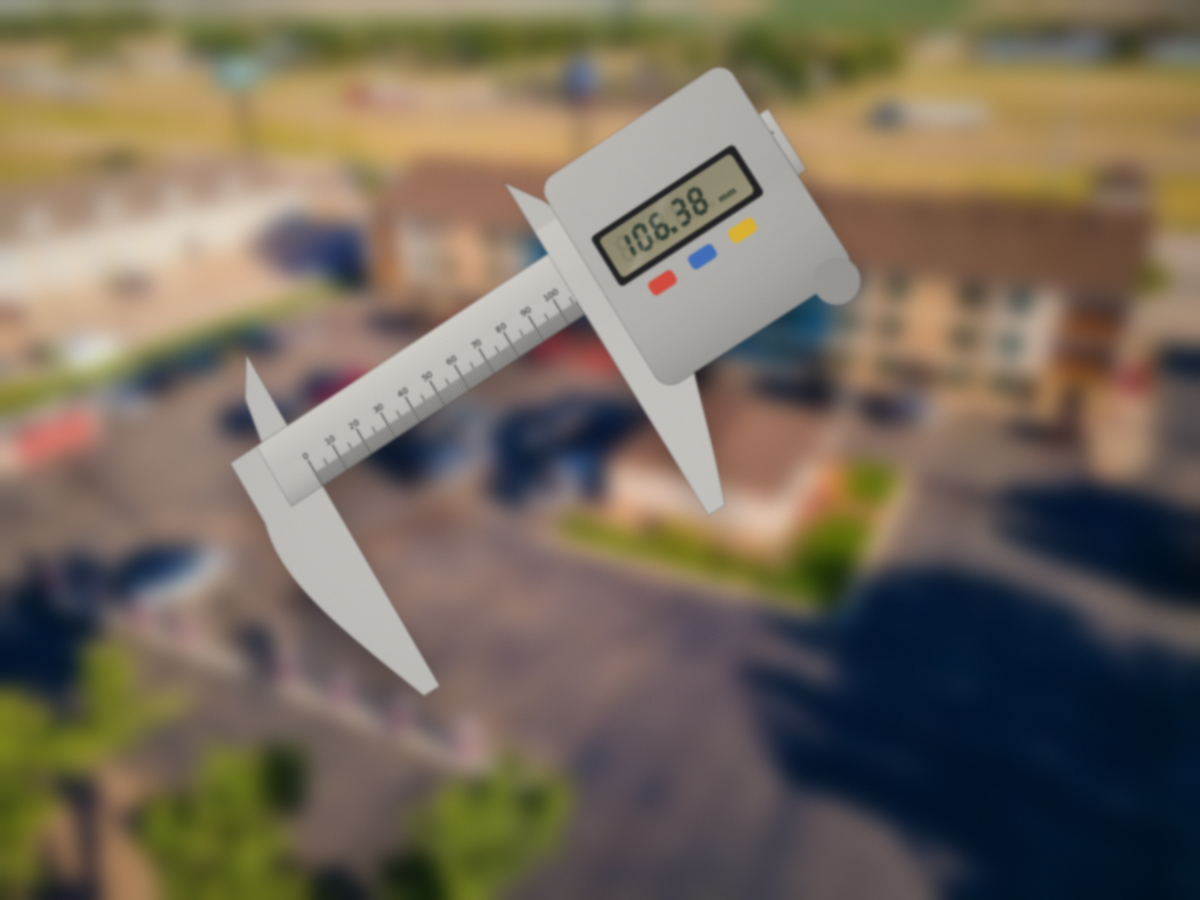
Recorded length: 106.38 mm
